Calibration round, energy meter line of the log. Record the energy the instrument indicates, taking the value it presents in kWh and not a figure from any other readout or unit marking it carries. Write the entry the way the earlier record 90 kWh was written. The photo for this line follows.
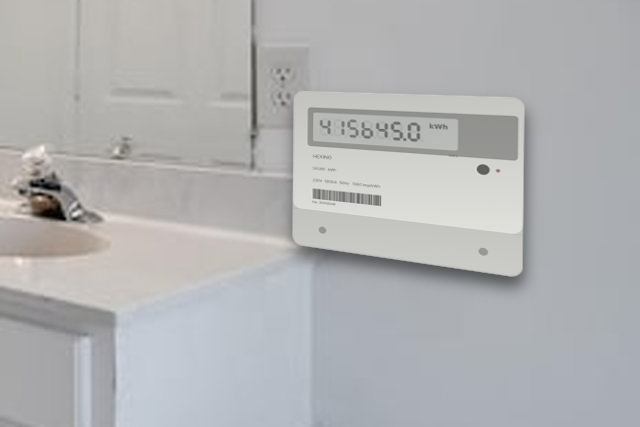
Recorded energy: 415645.0 kWh
